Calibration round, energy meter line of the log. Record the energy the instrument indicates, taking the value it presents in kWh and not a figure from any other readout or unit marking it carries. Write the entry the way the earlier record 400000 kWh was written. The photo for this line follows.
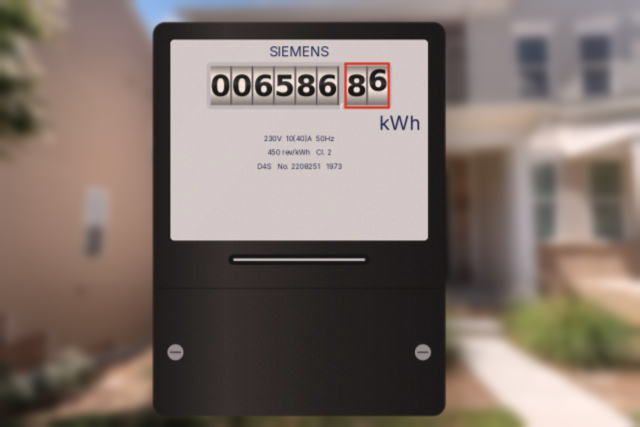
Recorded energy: 6586.86 kWh
